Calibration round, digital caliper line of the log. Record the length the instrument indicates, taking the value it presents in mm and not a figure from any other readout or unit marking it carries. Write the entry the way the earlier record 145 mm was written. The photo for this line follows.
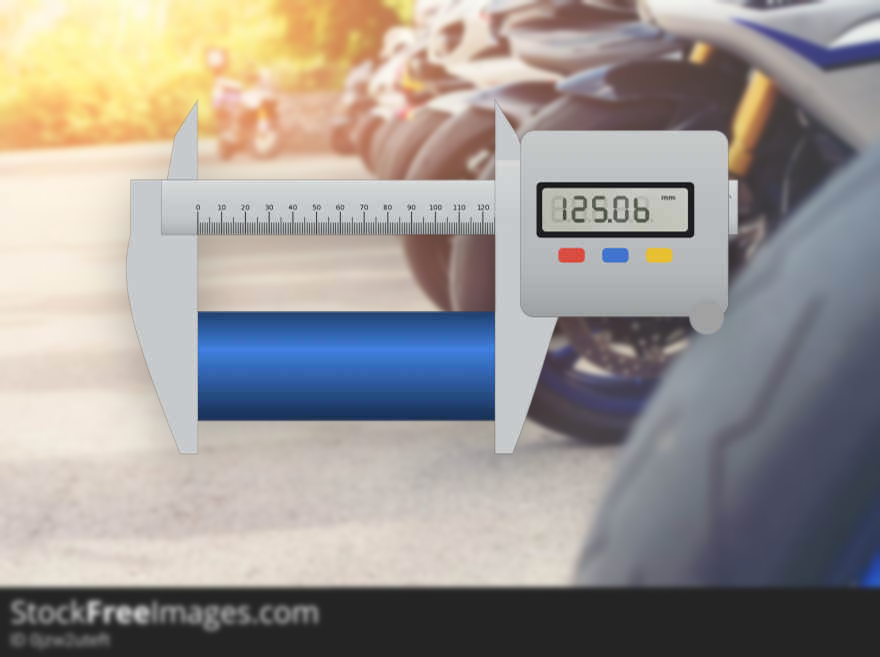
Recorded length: 125.06 mm
